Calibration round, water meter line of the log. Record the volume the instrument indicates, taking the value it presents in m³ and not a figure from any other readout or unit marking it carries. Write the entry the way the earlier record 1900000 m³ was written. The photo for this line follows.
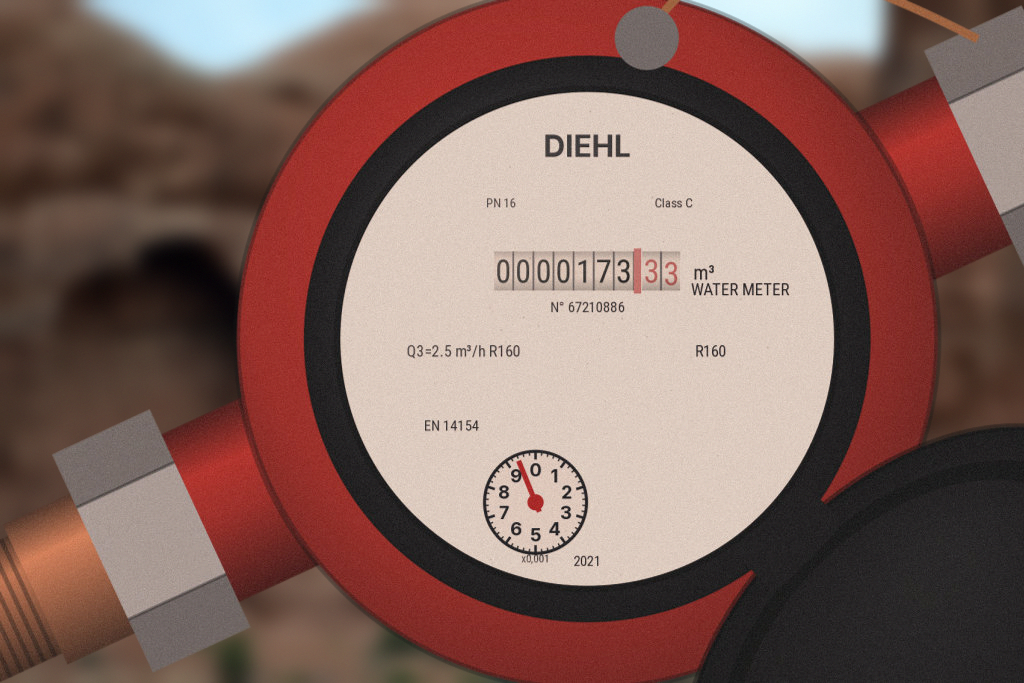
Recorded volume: 173.329 m³
